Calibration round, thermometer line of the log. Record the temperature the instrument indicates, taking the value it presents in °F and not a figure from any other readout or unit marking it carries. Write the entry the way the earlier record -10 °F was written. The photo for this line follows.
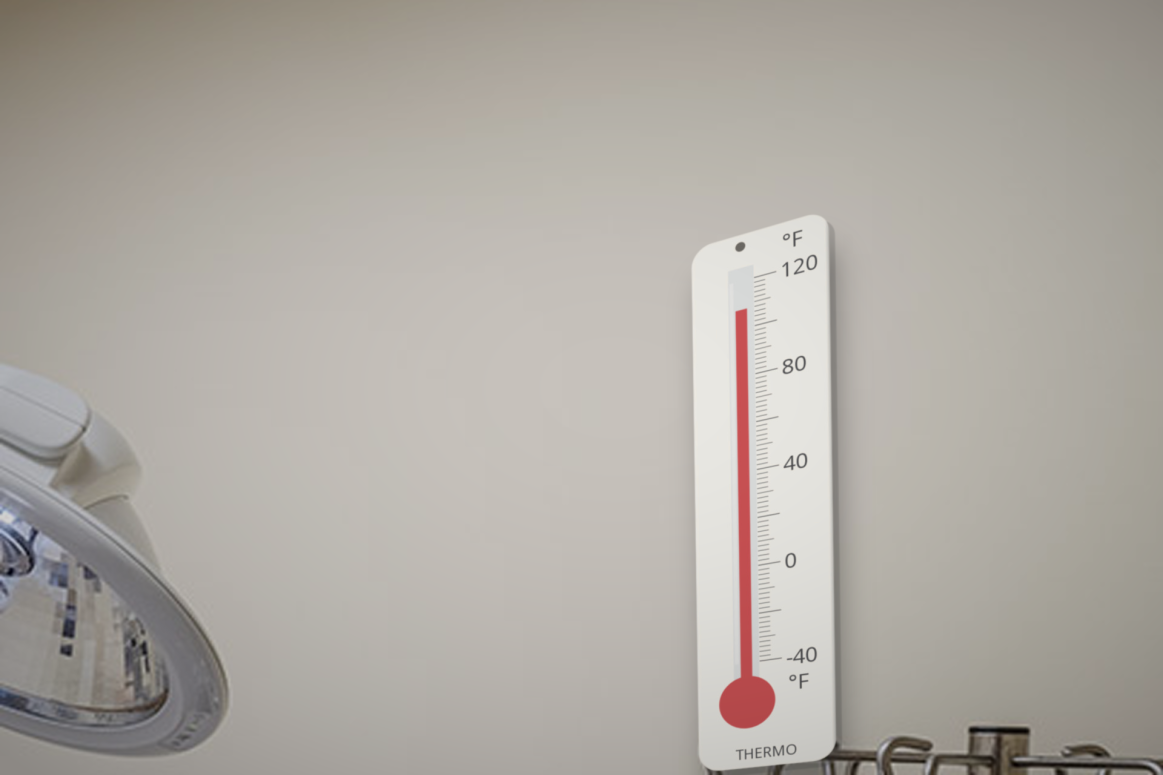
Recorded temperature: 108 °F
